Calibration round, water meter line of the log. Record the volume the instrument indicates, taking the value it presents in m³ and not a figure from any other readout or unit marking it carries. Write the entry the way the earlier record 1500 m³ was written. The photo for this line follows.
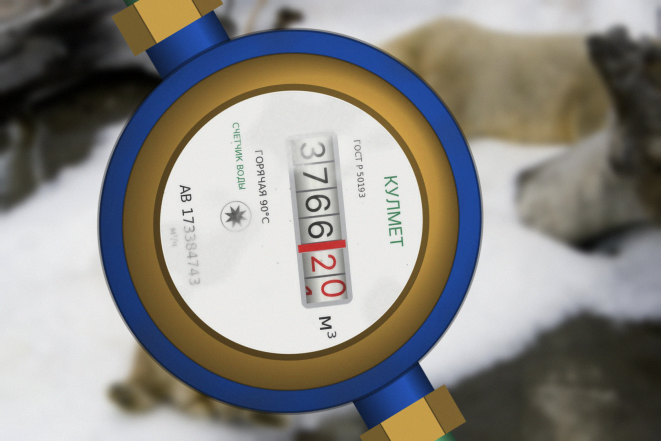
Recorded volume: 3766.20 m³
